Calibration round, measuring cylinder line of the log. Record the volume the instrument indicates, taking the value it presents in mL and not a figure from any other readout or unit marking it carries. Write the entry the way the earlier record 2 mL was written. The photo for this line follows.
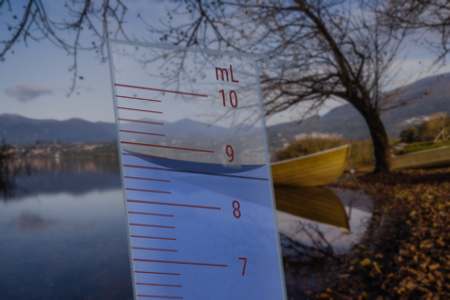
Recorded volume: 8.6 mL
